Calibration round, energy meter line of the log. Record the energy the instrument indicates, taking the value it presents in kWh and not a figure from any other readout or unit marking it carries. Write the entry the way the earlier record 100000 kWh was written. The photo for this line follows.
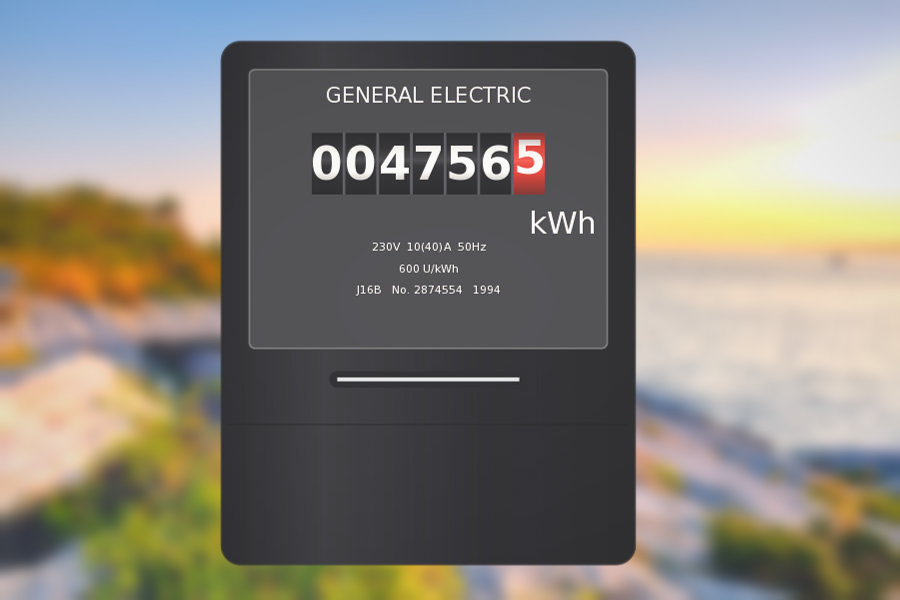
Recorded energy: 4756.5 kWh
